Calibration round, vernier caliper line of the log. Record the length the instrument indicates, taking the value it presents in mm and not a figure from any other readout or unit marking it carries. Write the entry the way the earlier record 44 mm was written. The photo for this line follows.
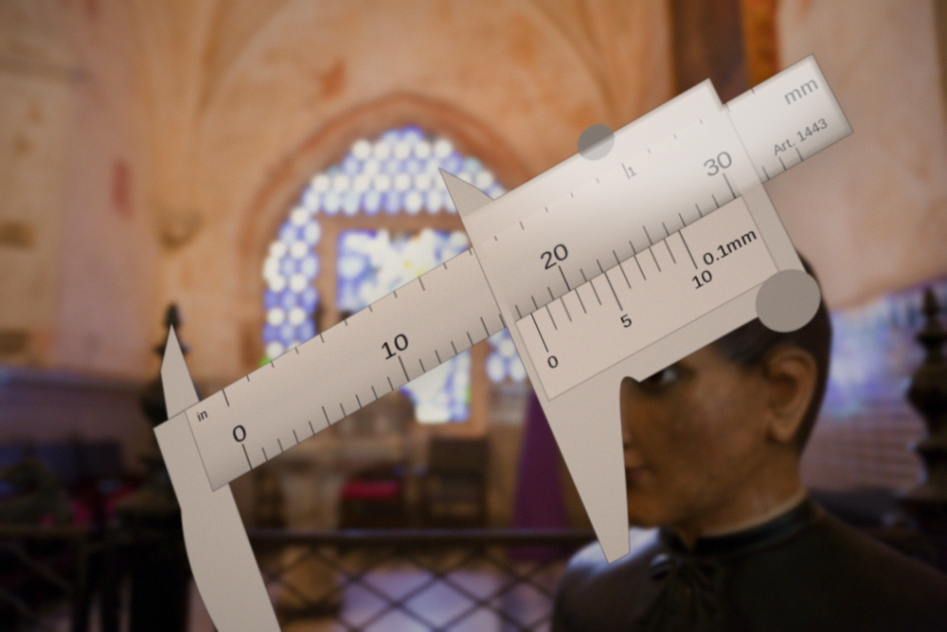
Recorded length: 17.6 mm
